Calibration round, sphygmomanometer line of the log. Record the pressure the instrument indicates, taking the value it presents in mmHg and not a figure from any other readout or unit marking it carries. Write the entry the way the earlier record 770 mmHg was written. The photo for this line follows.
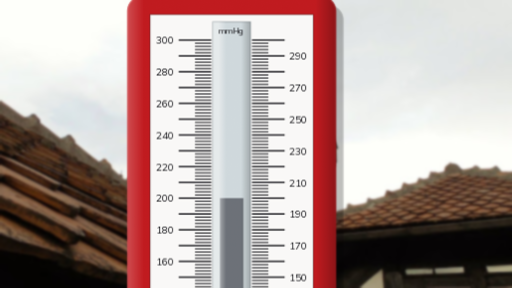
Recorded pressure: 200 mmHg
